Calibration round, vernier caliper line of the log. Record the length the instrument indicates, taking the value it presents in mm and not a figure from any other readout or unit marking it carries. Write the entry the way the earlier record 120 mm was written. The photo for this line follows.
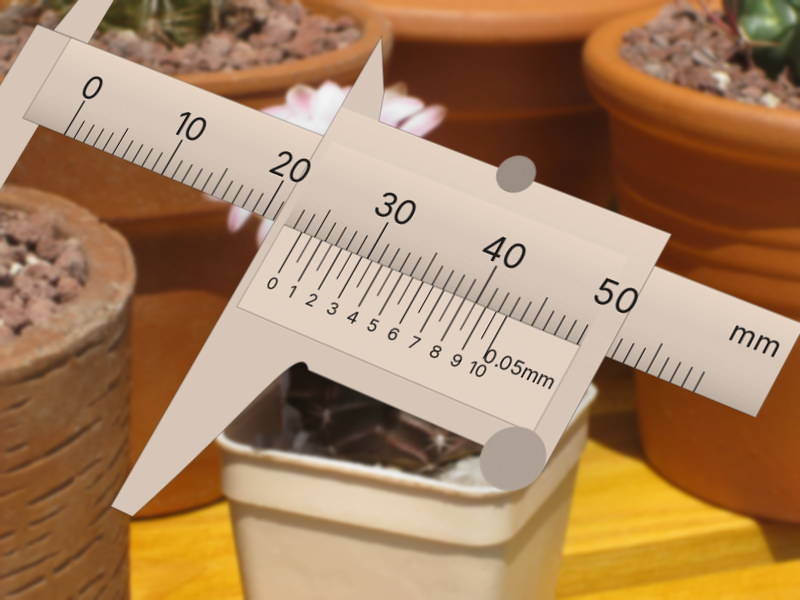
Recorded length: 23.8 mm
